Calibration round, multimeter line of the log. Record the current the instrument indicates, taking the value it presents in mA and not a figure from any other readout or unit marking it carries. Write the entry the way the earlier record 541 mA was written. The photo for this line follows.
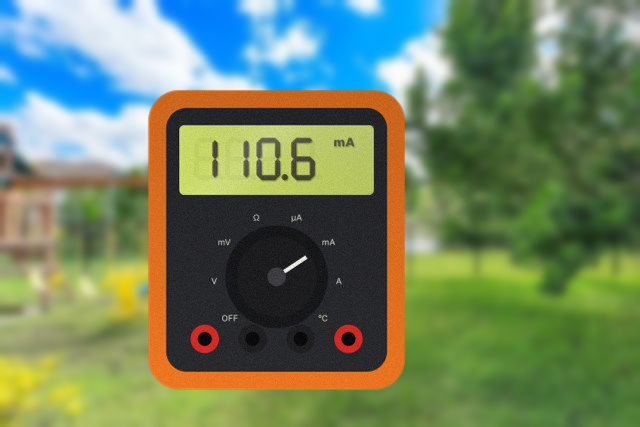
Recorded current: 110.6 mA
